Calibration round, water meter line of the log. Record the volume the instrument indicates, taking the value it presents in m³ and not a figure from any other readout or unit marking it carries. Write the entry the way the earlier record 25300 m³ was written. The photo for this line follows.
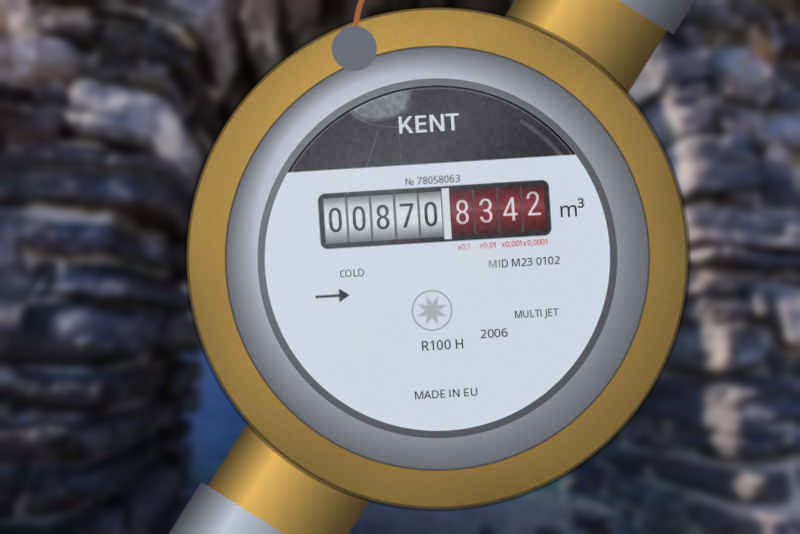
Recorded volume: 870.8342 m³
